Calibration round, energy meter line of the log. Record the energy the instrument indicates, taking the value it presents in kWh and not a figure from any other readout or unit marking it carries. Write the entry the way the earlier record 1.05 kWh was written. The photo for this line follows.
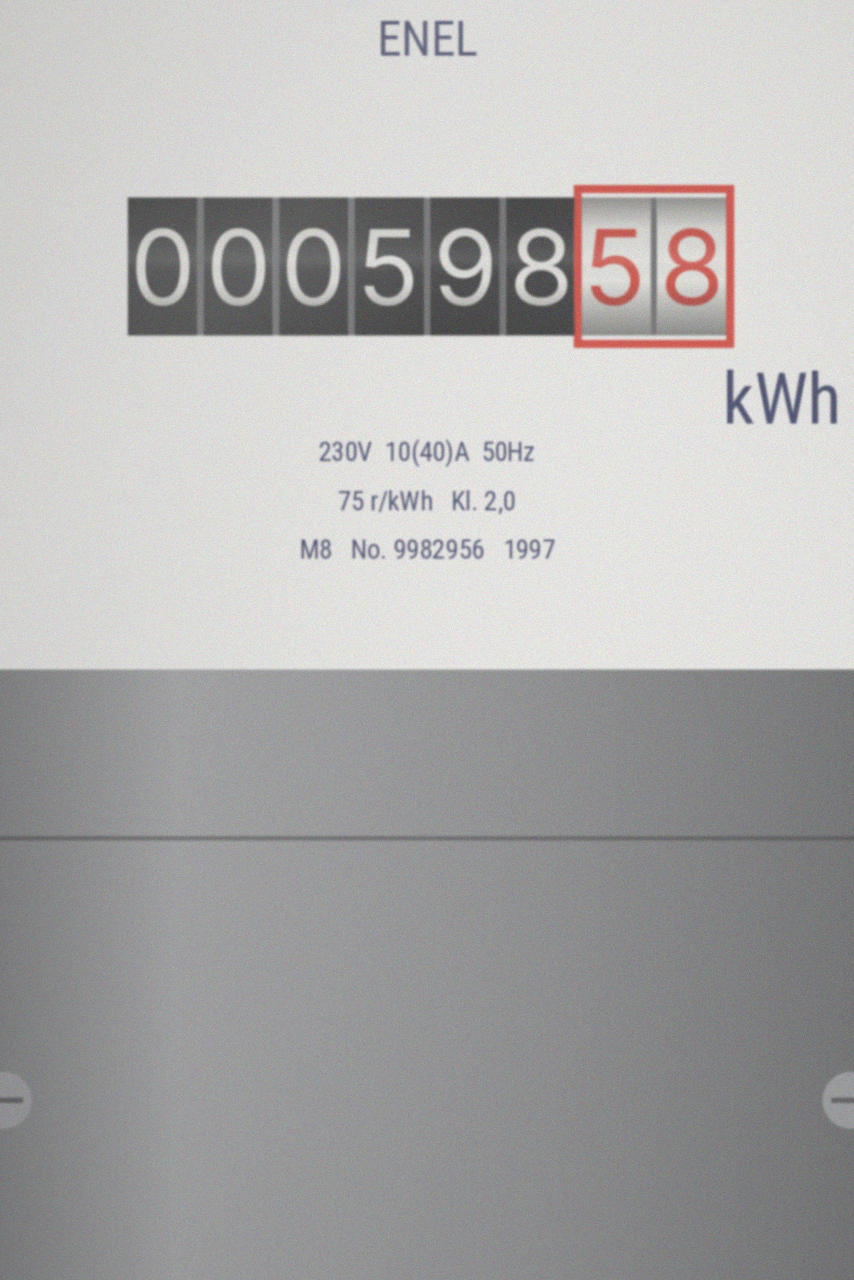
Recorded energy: 598.58 kWh
